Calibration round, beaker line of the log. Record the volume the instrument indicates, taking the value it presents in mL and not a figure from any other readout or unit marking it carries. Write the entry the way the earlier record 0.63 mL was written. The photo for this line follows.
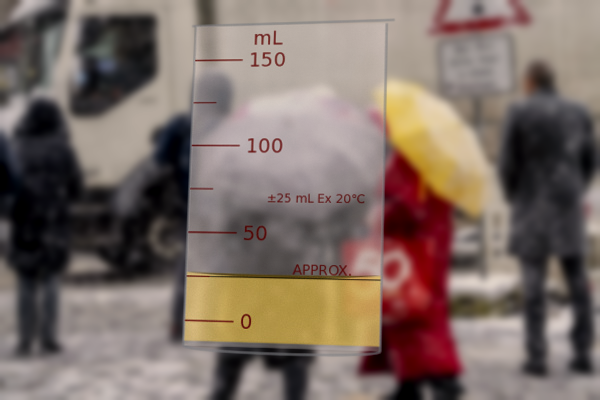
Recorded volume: 25 mL
